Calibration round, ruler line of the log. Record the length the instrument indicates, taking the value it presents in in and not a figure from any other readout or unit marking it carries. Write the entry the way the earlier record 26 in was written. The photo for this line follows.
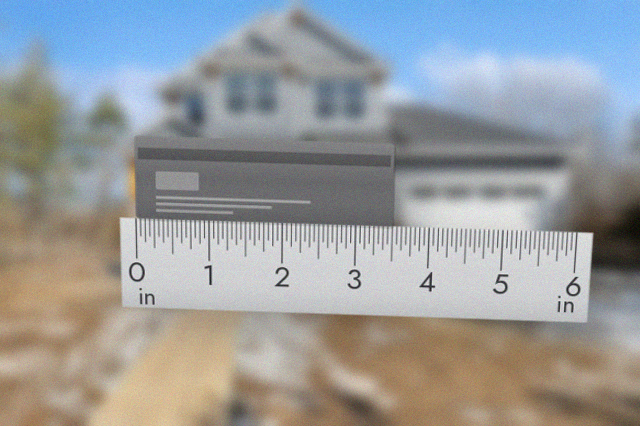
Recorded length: 3.5 in
